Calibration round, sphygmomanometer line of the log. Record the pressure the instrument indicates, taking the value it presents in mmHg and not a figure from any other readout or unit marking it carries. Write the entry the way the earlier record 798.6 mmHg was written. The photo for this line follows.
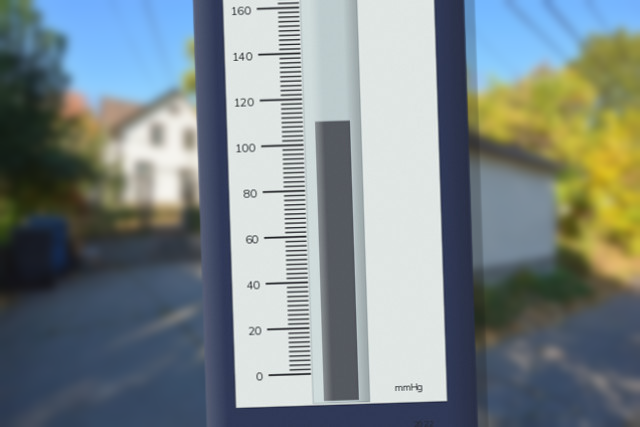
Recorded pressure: 110 mmHg
